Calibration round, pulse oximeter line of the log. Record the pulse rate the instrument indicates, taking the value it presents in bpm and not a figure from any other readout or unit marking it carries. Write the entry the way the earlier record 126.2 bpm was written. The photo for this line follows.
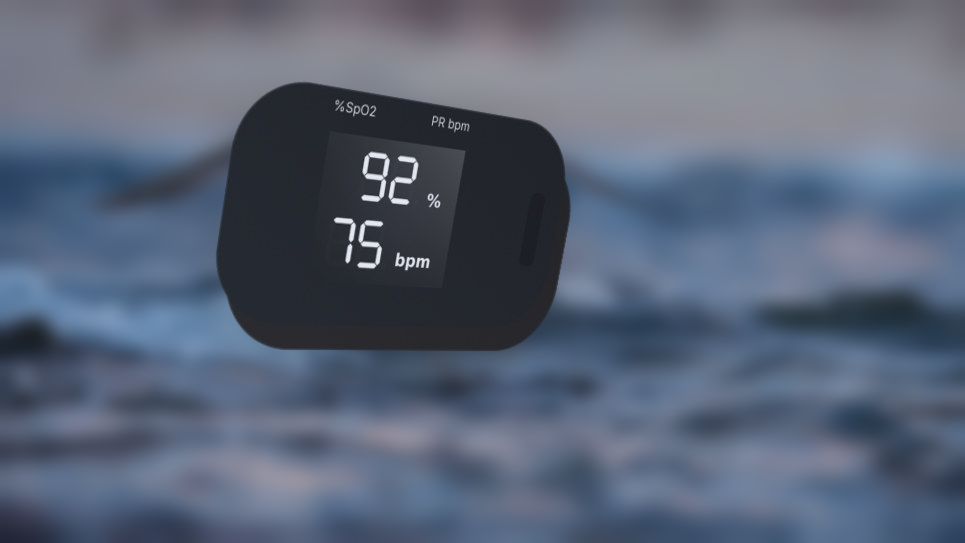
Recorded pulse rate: 75 bpm
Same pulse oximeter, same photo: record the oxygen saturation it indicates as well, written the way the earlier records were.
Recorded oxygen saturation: 92 %
